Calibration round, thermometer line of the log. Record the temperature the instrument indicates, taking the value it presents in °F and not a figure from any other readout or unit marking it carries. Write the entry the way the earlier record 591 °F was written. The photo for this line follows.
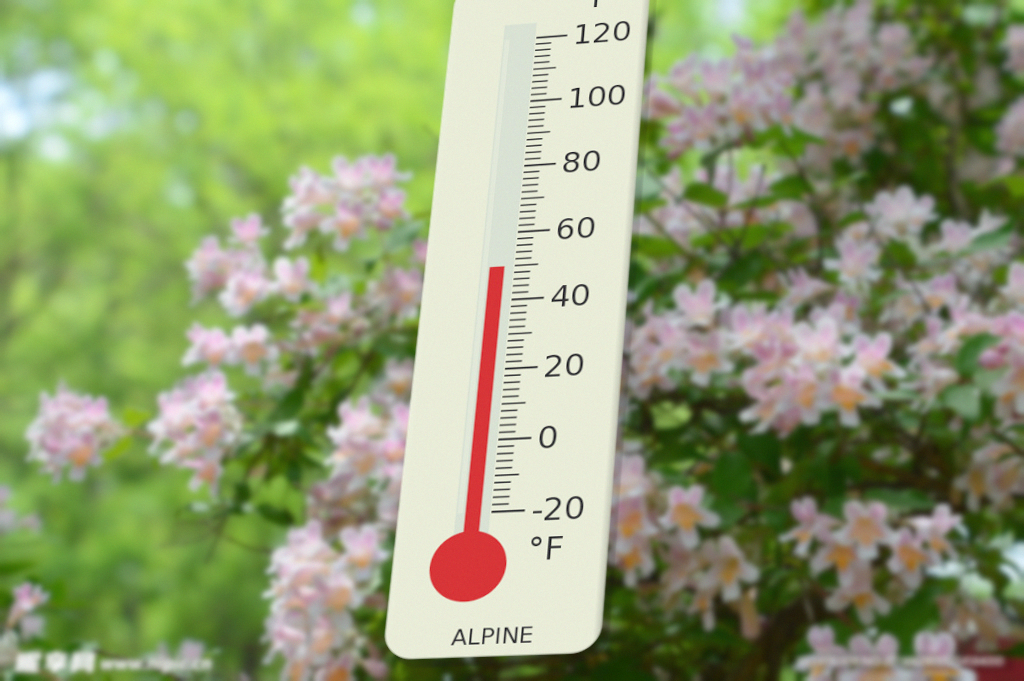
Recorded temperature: 50 °F
